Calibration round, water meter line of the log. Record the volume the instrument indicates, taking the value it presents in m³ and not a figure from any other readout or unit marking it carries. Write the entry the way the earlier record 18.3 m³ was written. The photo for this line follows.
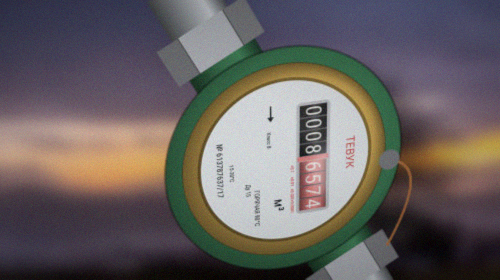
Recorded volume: 8.6574 m³
